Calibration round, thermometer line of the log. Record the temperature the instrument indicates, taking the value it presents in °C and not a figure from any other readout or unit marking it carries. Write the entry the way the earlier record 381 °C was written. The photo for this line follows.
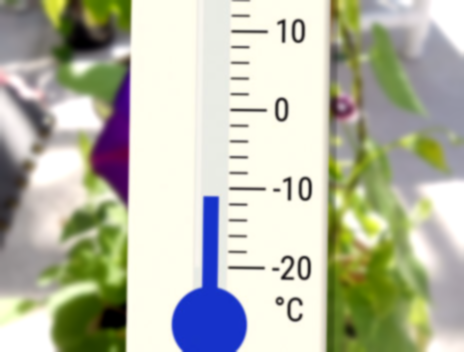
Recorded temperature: -11 °C
